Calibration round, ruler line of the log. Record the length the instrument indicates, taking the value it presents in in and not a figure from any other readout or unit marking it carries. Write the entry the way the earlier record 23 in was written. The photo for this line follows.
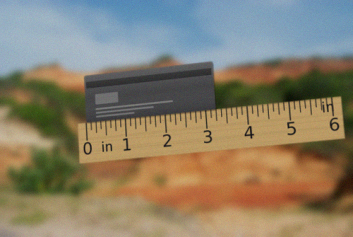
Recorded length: 3.25 in
